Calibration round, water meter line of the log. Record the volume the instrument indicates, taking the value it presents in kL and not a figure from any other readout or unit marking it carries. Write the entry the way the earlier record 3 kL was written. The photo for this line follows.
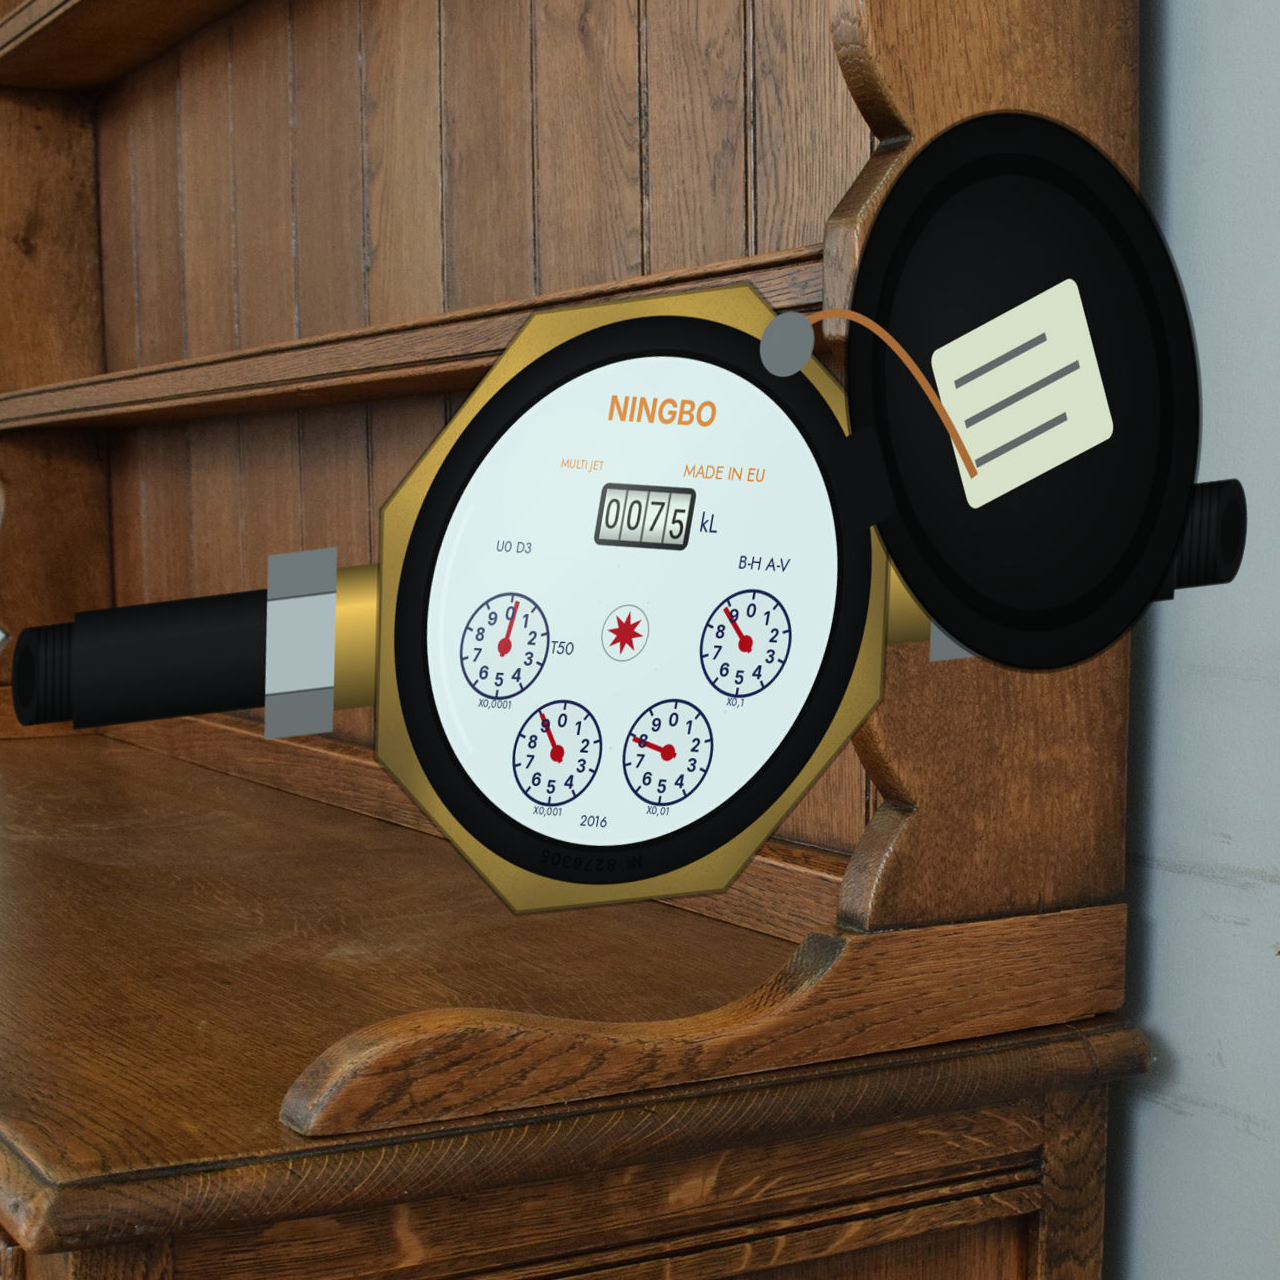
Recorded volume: 74.8790 kL
